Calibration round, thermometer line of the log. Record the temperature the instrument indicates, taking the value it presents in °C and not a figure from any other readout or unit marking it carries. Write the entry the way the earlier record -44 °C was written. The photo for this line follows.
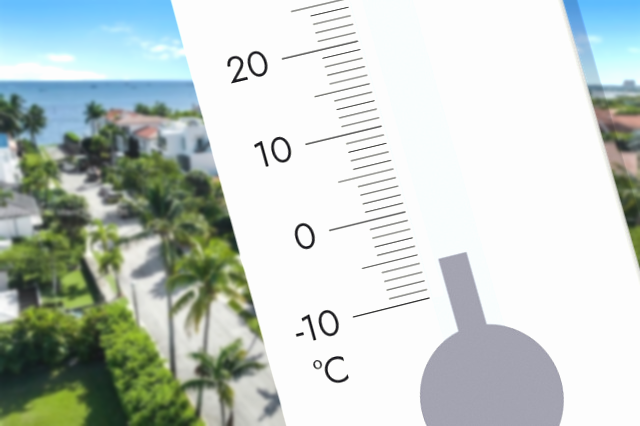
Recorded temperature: -6 °C
